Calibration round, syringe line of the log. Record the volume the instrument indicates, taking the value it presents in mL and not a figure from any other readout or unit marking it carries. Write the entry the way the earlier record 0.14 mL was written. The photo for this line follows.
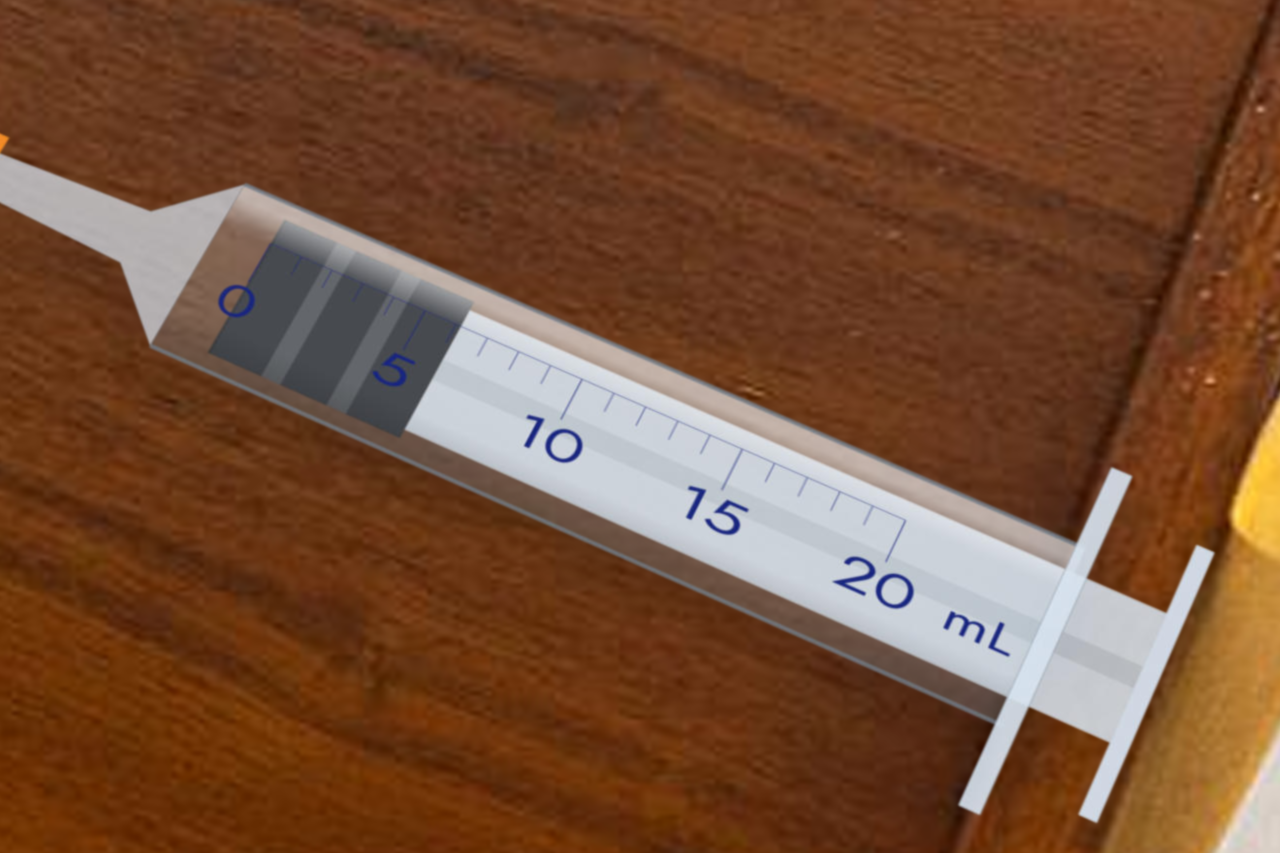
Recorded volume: 0 mL
